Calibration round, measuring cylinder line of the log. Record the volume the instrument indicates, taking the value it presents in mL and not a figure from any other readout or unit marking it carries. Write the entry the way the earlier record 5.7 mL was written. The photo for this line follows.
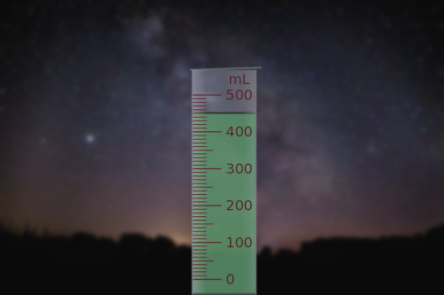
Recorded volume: 450 mL
